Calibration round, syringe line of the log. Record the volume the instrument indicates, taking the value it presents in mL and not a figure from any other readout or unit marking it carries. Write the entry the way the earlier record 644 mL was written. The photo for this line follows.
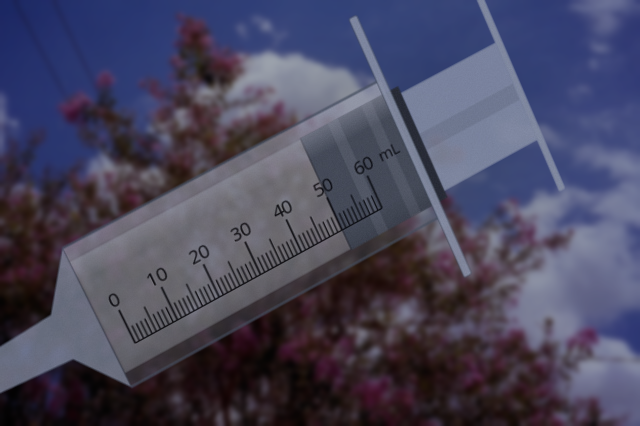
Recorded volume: 50 mL
